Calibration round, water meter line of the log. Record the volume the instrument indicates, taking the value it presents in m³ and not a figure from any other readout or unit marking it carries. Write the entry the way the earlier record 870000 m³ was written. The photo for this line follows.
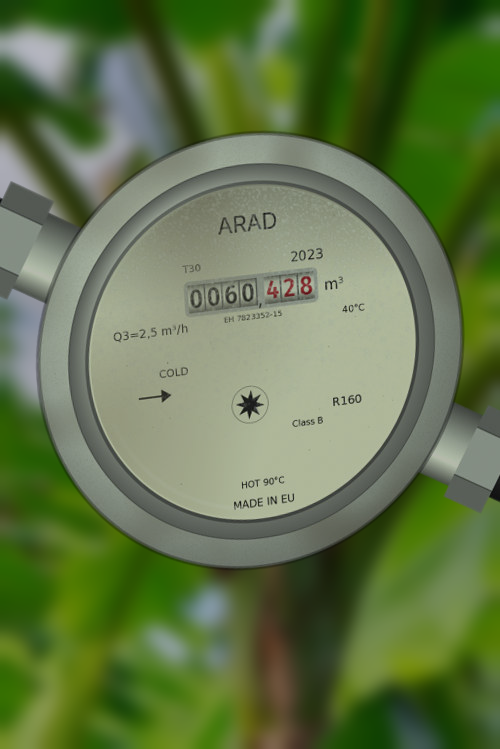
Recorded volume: 60.428 m³
